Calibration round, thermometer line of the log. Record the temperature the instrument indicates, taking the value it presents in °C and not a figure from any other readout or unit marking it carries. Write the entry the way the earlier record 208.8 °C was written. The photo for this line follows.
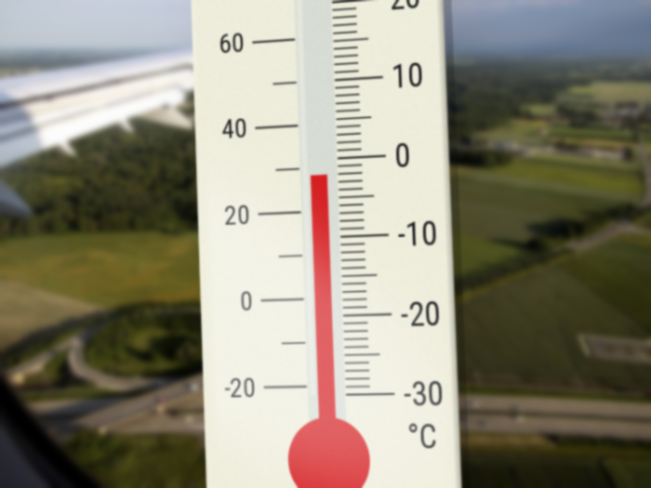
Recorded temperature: -2 °C
